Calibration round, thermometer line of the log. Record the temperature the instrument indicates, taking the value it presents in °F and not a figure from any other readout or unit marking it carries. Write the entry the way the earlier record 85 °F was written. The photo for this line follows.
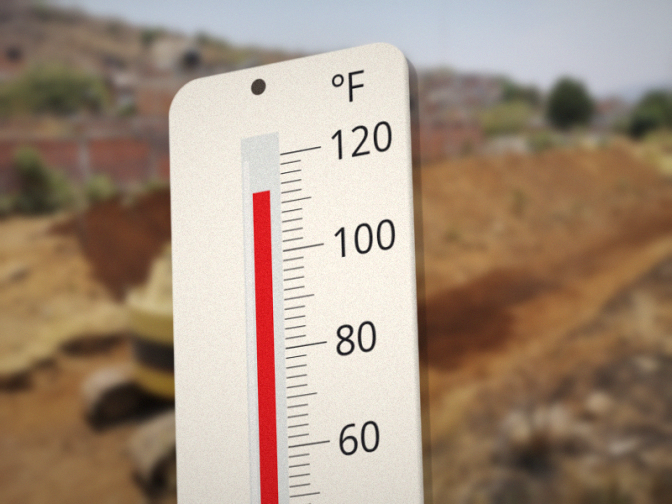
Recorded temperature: 113 °F
